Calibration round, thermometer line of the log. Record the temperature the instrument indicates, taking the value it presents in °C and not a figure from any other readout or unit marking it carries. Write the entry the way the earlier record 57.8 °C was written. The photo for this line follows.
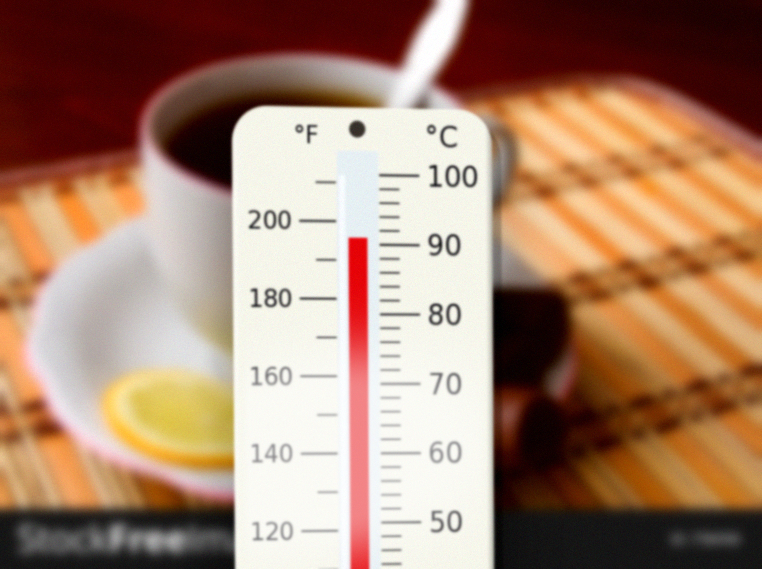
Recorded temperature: 91 °C
